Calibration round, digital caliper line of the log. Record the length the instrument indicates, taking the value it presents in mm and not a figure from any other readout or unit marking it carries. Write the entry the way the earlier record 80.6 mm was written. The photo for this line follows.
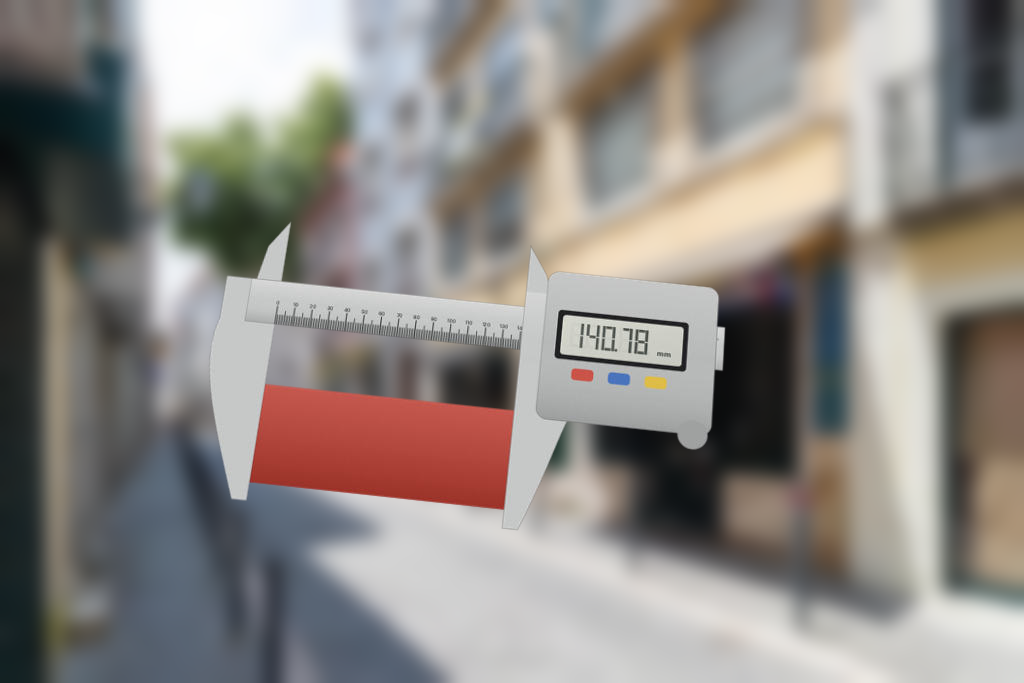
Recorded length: 140.78 mm
